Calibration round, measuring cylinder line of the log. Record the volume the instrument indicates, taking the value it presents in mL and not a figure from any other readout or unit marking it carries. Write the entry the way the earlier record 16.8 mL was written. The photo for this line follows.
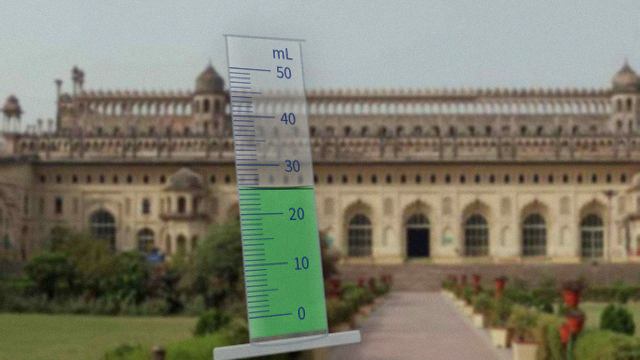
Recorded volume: 25 mL
